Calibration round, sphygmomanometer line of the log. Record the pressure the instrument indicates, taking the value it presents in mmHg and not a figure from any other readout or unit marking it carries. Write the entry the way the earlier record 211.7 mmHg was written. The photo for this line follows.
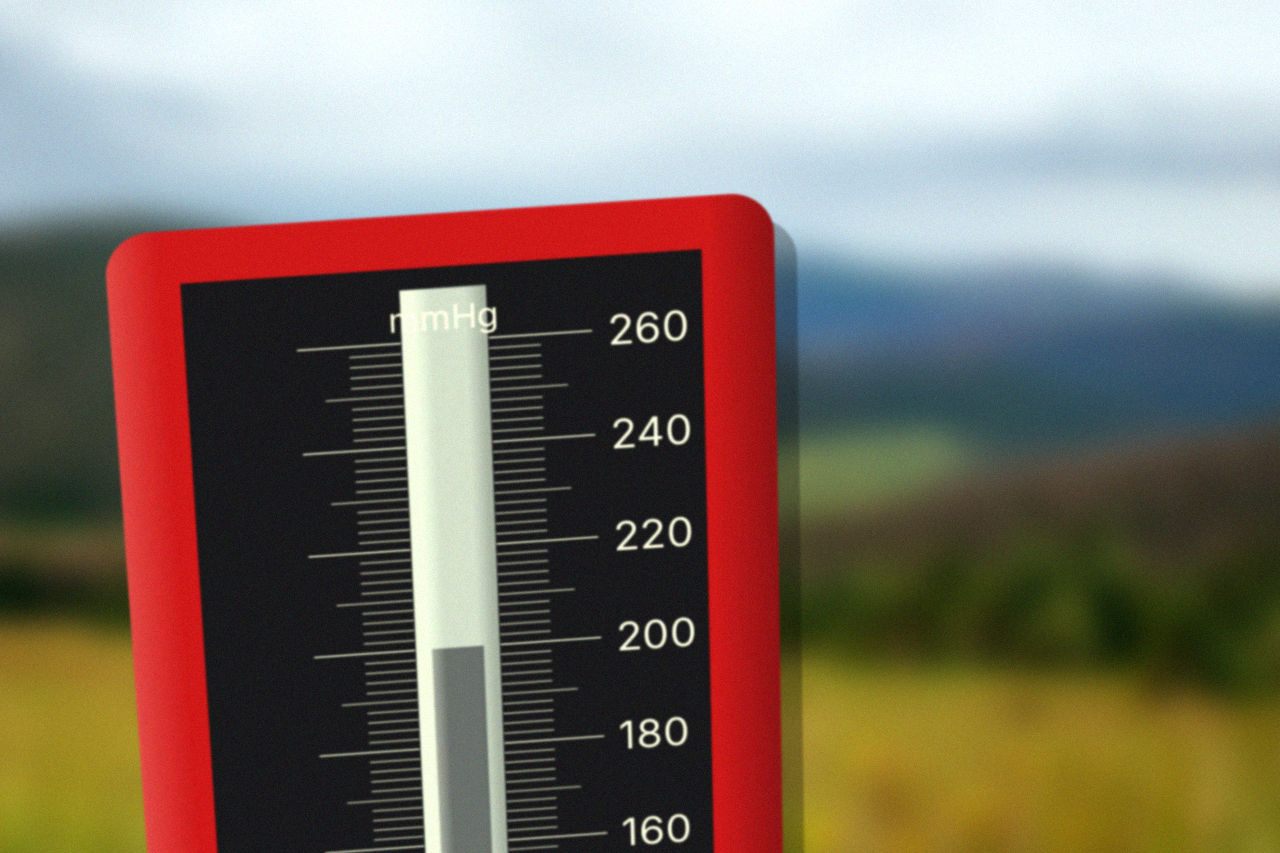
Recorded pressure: 200 mmHg
